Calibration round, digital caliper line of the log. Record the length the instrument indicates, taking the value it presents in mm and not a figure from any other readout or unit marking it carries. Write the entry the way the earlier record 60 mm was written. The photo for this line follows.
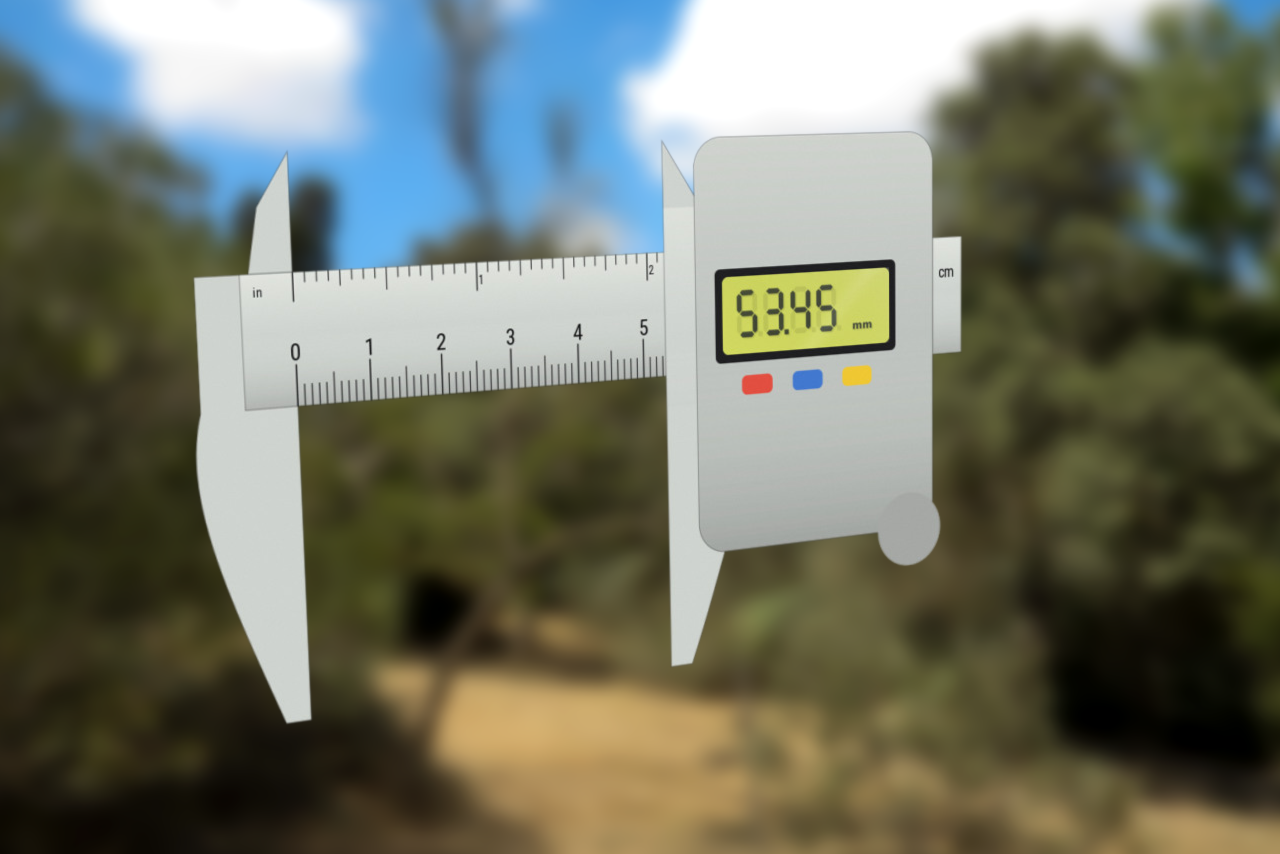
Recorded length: 53.45 mm
